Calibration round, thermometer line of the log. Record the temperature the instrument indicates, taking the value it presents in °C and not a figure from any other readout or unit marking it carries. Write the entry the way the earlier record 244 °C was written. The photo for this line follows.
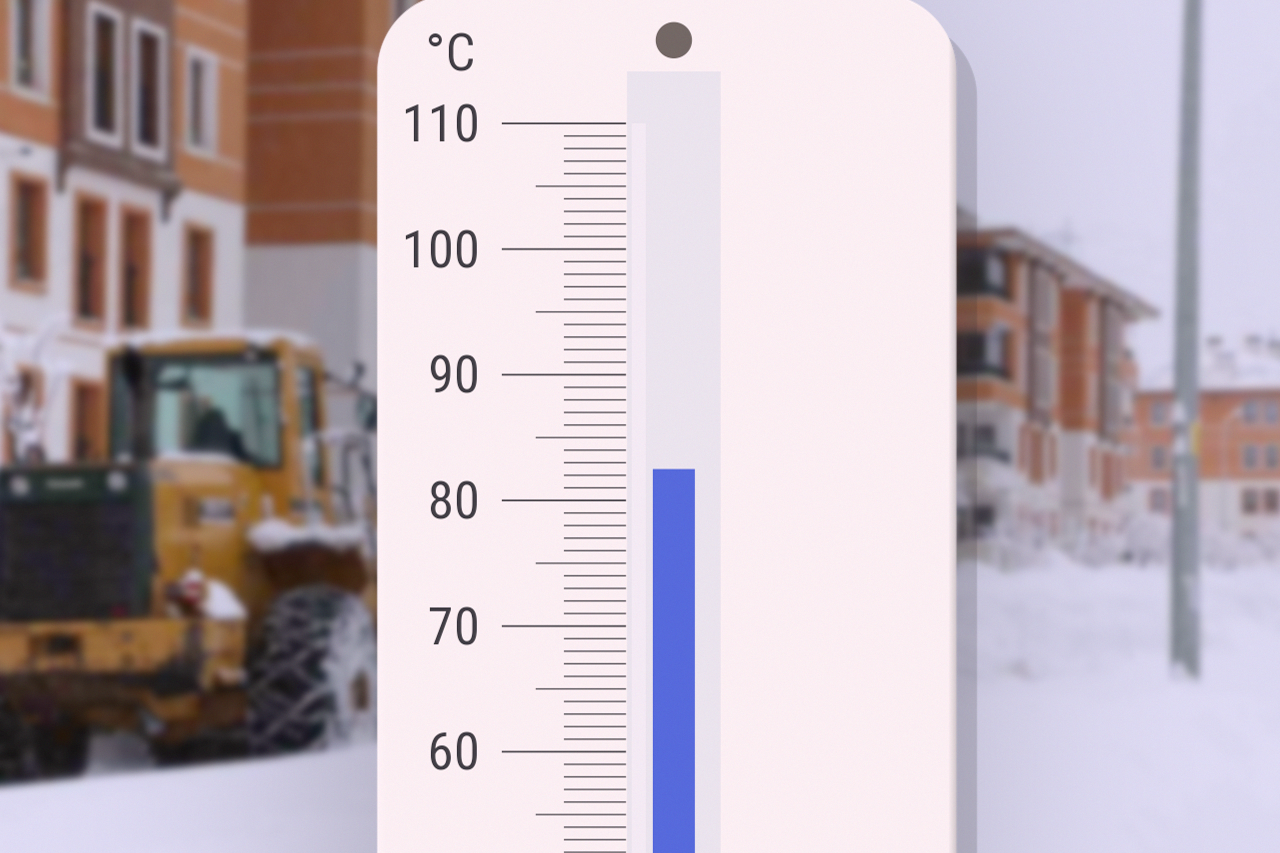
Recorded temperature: 82.5 °C
